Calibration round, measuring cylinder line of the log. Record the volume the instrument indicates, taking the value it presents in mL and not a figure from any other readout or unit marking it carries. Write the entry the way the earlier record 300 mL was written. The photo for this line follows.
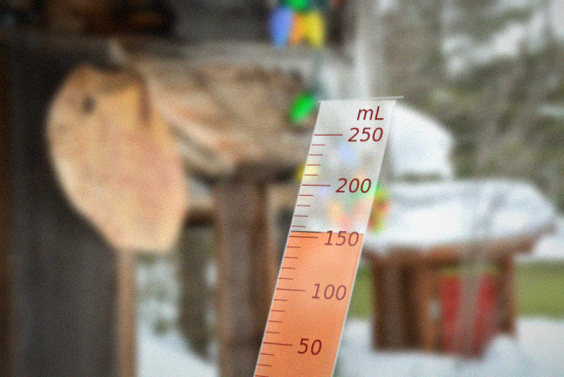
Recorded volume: 155 mL
